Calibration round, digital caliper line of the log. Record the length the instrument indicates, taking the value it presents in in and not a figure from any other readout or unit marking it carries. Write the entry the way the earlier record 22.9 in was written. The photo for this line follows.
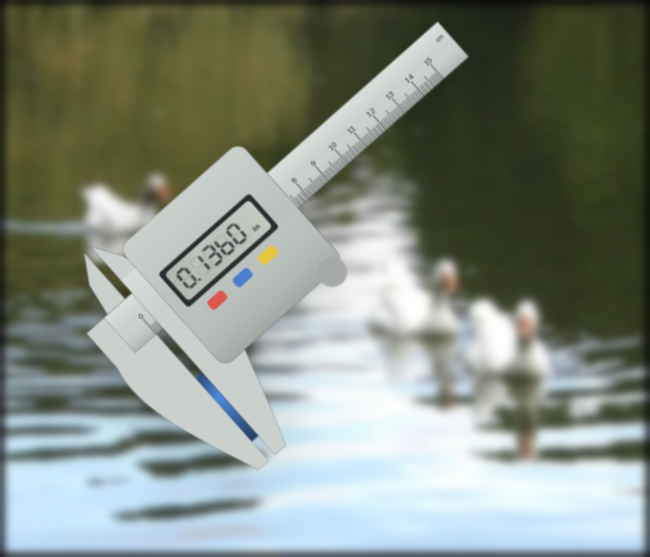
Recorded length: 0.1360 in
